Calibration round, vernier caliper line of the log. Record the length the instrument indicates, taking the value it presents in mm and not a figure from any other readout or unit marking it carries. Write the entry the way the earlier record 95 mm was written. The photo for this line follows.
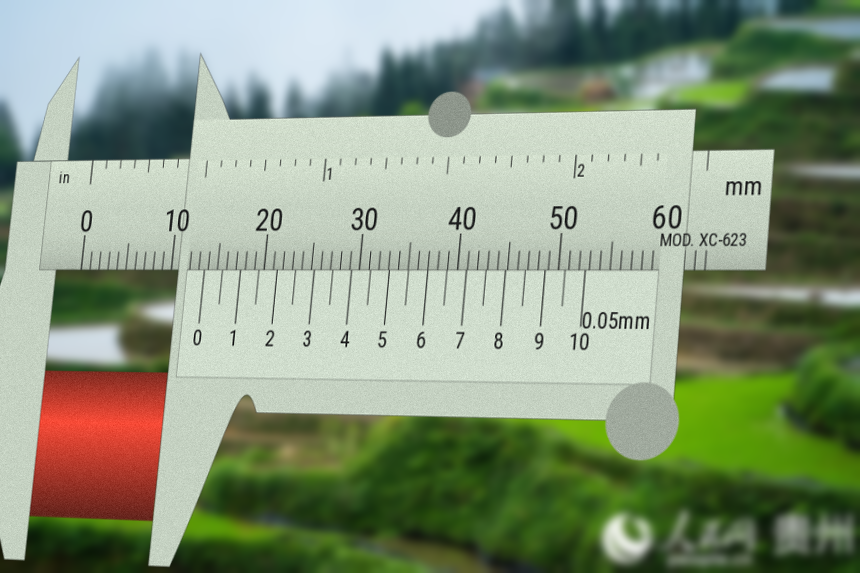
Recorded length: 13.6 mm
